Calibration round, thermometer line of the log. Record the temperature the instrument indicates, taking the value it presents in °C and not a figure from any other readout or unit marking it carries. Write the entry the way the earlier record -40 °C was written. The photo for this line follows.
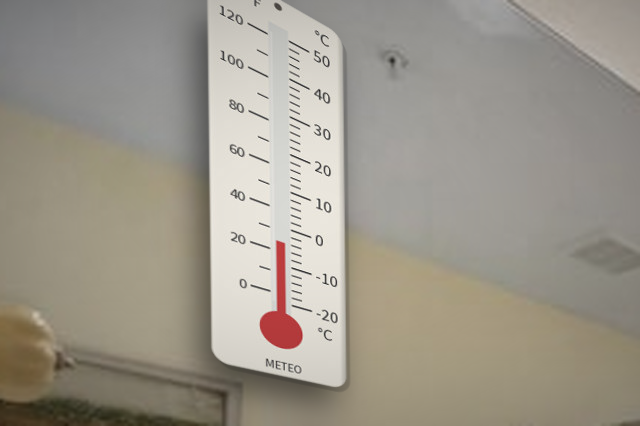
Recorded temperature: -4 °C
